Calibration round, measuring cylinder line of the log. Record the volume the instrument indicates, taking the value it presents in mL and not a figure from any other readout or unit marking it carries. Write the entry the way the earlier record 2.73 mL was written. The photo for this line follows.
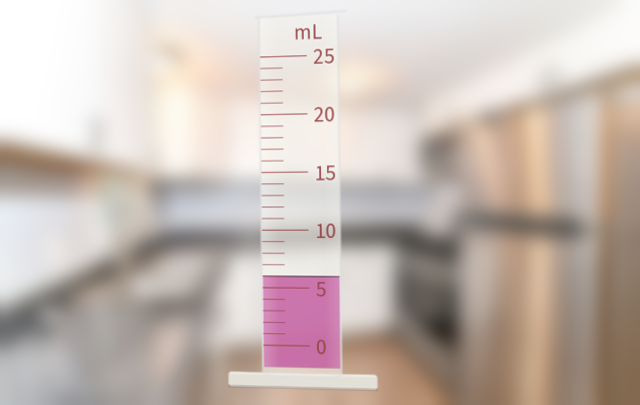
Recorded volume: 6 mL
